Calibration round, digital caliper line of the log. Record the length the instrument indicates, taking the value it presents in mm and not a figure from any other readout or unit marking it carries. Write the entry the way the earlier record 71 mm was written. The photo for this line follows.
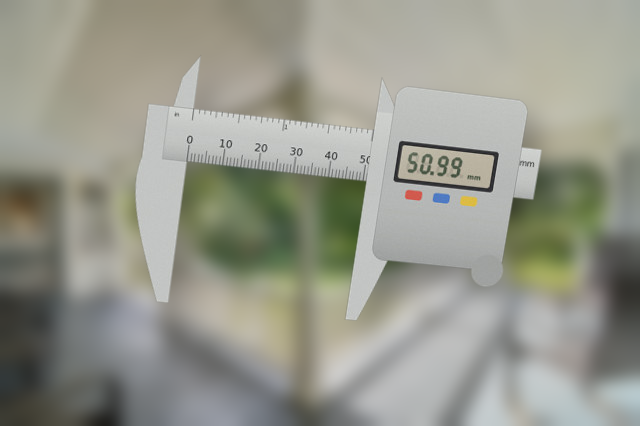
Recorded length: 50.99 mm
